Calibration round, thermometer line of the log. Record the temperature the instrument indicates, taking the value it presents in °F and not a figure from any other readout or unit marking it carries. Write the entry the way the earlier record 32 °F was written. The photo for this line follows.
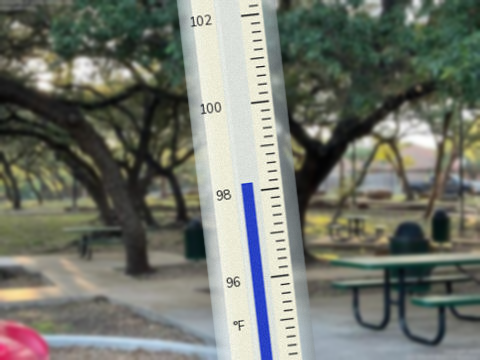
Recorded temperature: 98.2 °F
